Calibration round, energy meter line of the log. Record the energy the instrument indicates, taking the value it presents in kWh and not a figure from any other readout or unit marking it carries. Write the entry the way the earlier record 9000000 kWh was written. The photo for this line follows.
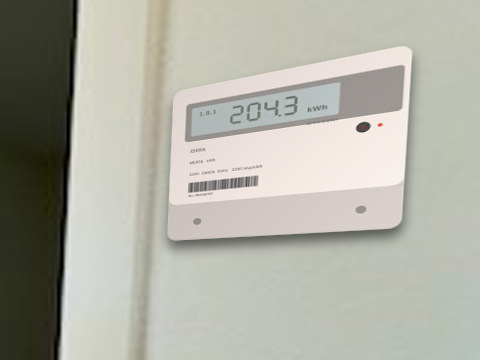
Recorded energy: 204.3 kWh
